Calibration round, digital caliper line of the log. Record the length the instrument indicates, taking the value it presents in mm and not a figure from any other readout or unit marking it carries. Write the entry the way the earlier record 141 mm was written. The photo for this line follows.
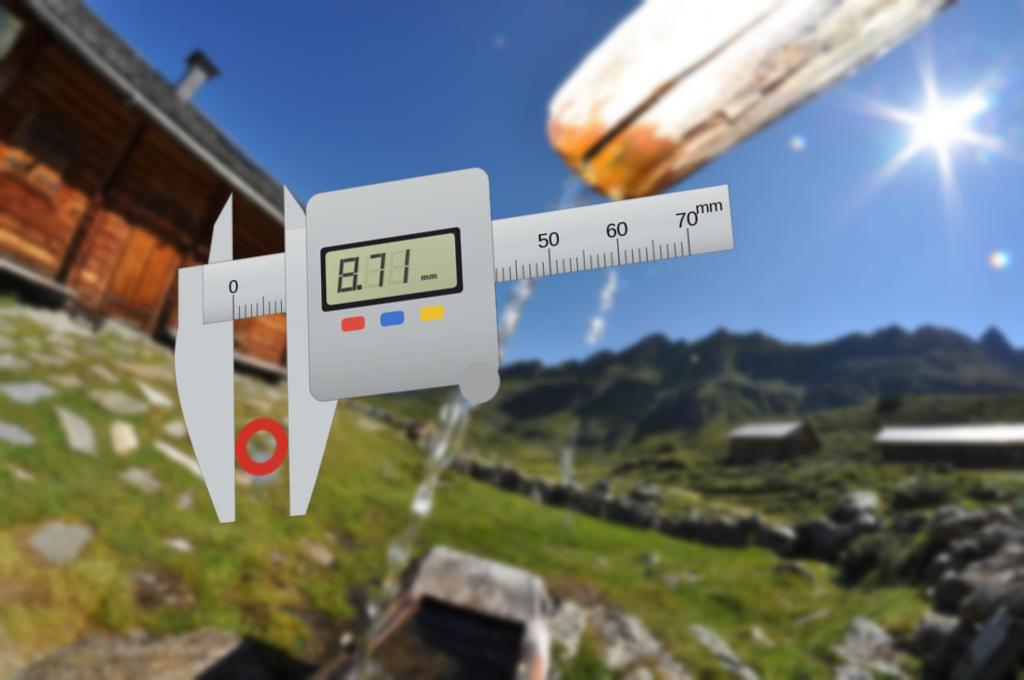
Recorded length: 8.71 mm
